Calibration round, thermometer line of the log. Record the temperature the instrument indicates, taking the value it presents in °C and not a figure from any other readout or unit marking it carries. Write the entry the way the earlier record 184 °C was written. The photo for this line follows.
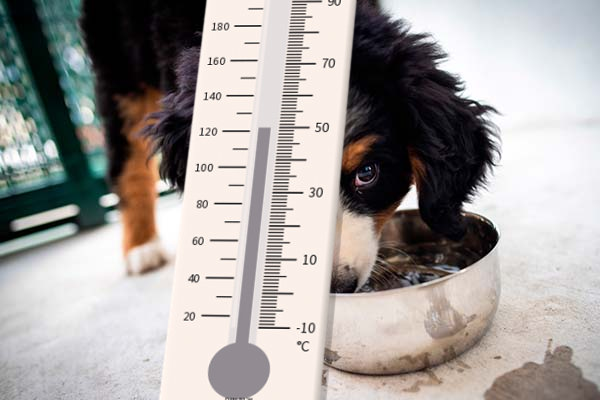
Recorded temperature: 50 °C
